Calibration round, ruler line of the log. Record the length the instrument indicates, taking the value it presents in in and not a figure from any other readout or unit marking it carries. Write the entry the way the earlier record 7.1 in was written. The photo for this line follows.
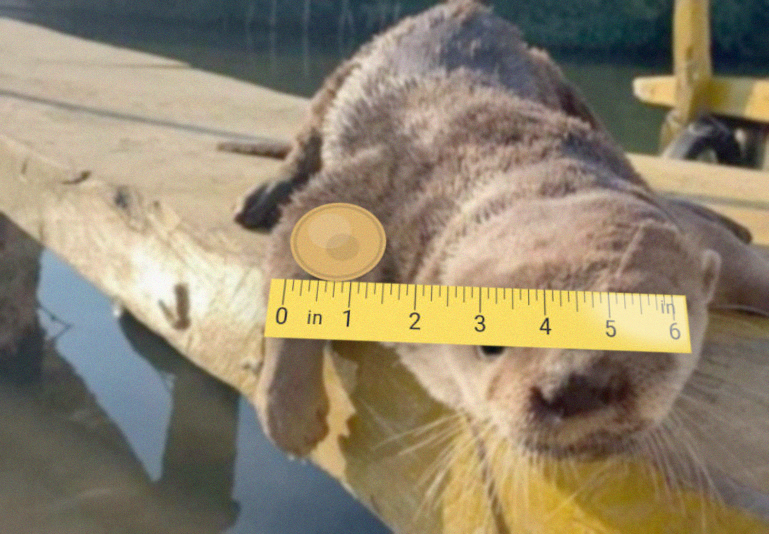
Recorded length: 1.5 in
